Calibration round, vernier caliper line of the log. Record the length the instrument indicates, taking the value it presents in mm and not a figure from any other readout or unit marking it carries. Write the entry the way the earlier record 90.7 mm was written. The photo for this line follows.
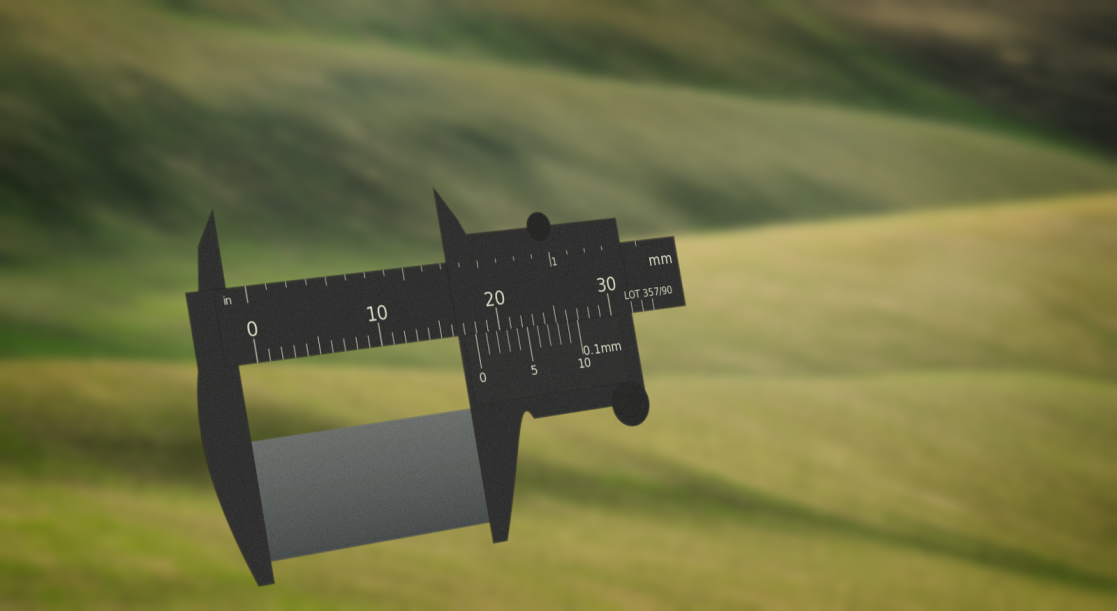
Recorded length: 17.9 mm
